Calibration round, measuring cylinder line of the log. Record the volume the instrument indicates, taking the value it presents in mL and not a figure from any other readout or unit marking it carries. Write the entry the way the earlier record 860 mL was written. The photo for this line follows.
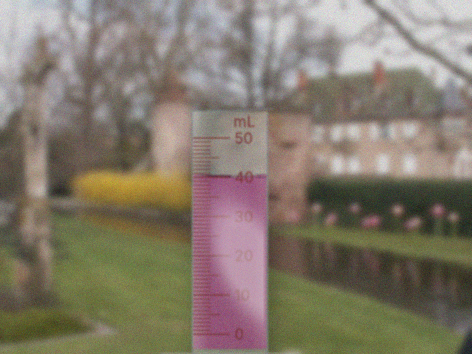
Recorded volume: 40 mL
